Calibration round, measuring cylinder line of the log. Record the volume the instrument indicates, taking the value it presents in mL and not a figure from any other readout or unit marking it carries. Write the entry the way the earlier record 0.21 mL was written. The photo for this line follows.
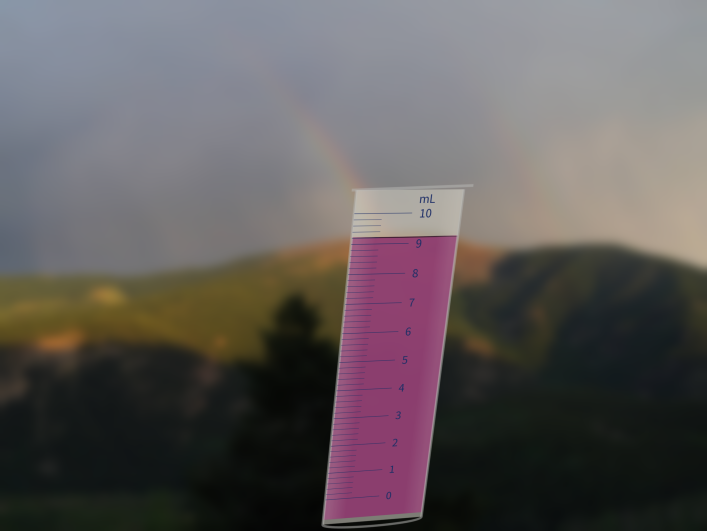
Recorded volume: 9.2 mL
